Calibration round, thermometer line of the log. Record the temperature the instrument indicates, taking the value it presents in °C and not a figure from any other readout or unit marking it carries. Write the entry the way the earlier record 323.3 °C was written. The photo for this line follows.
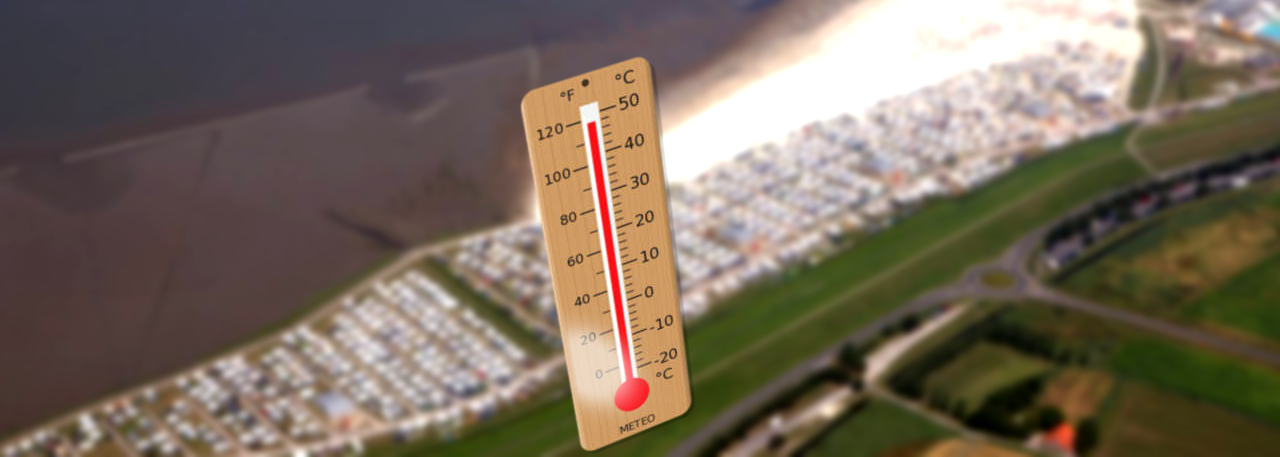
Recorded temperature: 48 °C
